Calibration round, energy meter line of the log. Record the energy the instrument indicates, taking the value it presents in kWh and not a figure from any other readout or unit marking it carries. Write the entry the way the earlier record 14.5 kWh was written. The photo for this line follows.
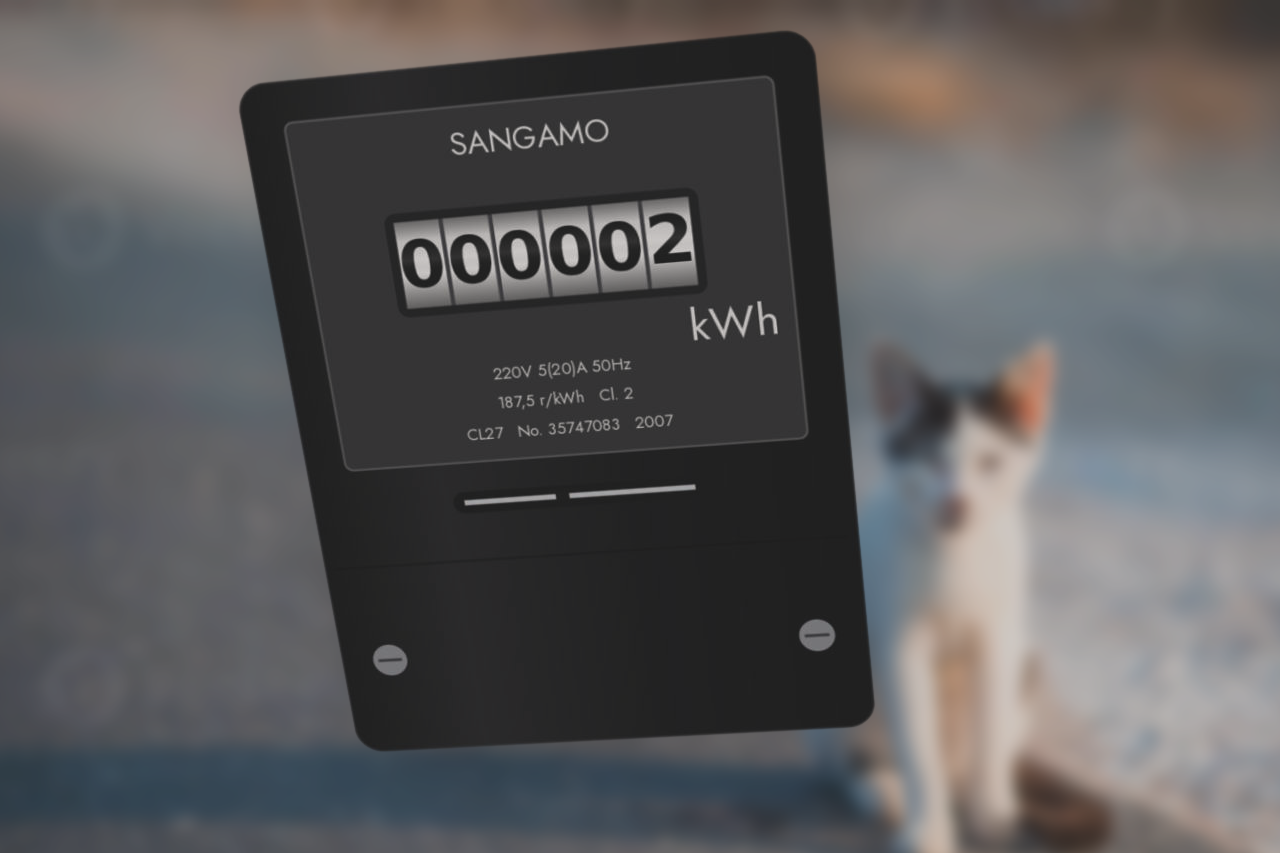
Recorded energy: 2 kWh
